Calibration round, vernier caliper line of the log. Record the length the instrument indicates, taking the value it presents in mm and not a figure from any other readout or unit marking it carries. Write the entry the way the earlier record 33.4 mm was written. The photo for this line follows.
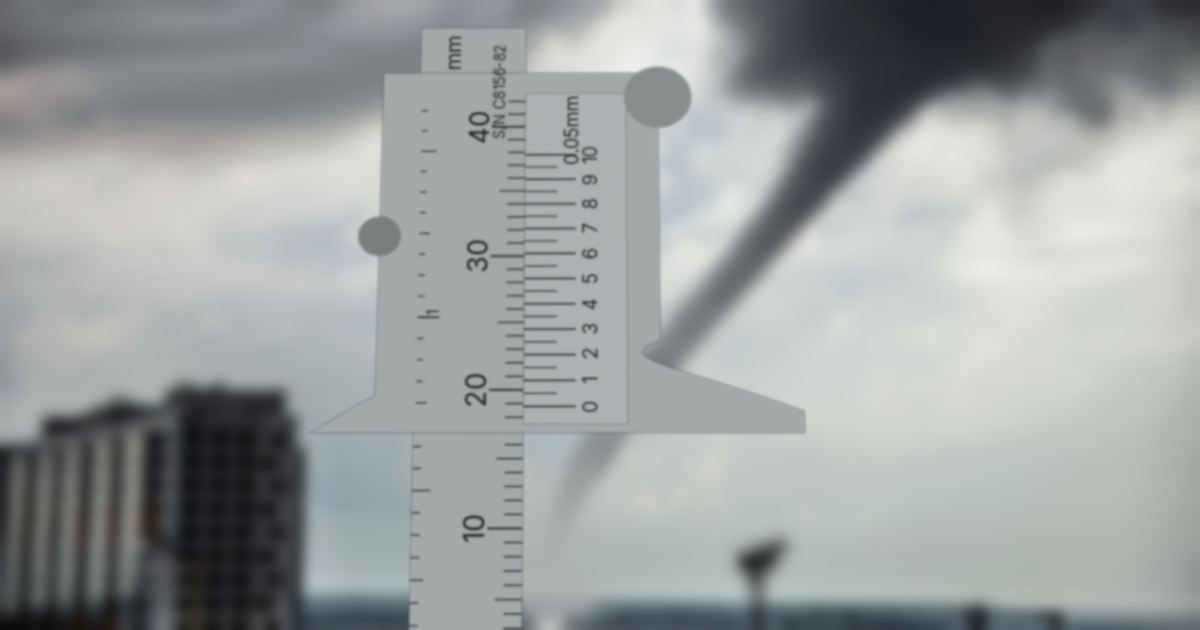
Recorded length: 18.8 mm
